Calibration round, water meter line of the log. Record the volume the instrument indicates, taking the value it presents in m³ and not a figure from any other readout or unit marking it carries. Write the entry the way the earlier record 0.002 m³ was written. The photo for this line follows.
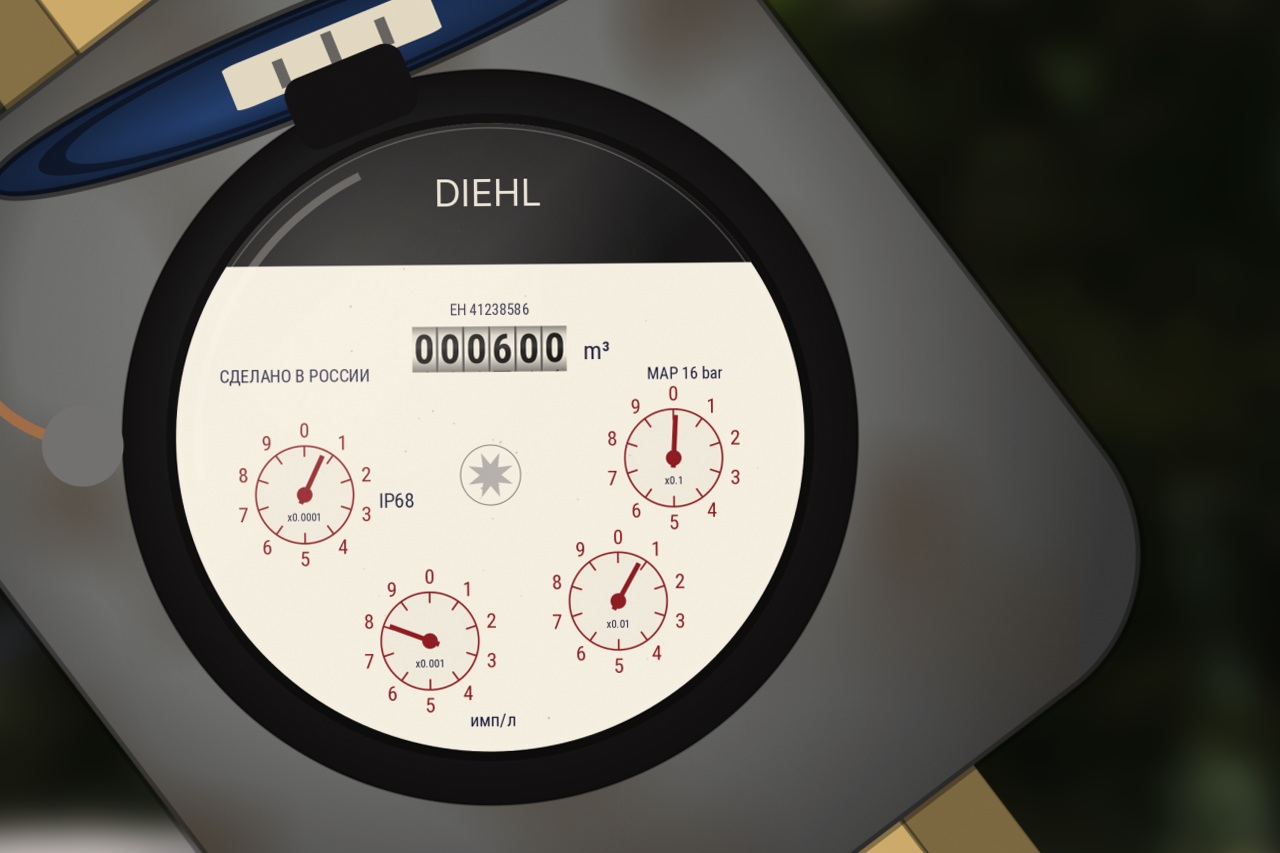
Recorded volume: 600.0080 m³
